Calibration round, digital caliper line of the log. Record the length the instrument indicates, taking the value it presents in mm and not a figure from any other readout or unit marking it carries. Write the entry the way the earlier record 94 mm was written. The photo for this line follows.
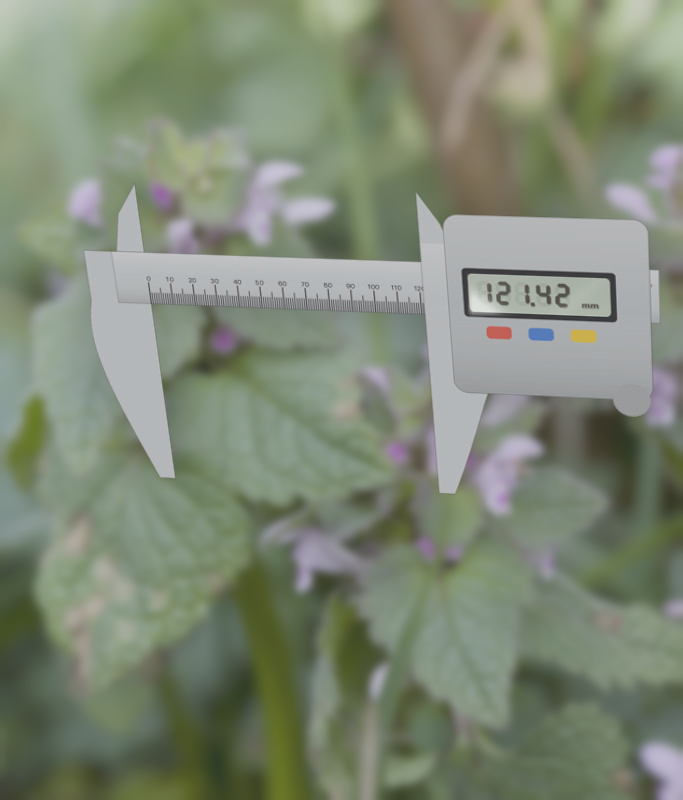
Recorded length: 121.42 mm
